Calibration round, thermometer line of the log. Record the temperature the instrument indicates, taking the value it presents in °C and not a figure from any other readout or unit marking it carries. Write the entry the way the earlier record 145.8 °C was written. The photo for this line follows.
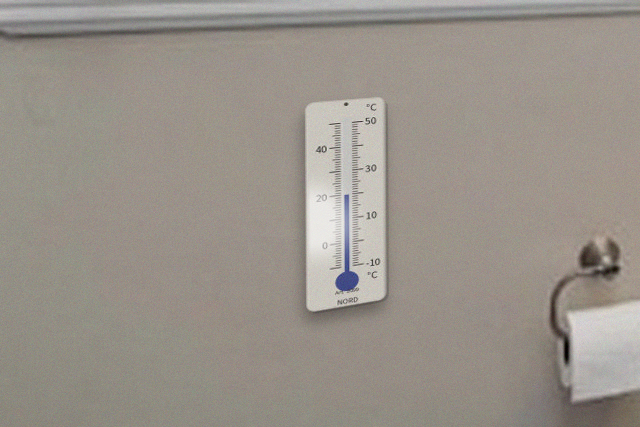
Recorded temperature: 20 °C
